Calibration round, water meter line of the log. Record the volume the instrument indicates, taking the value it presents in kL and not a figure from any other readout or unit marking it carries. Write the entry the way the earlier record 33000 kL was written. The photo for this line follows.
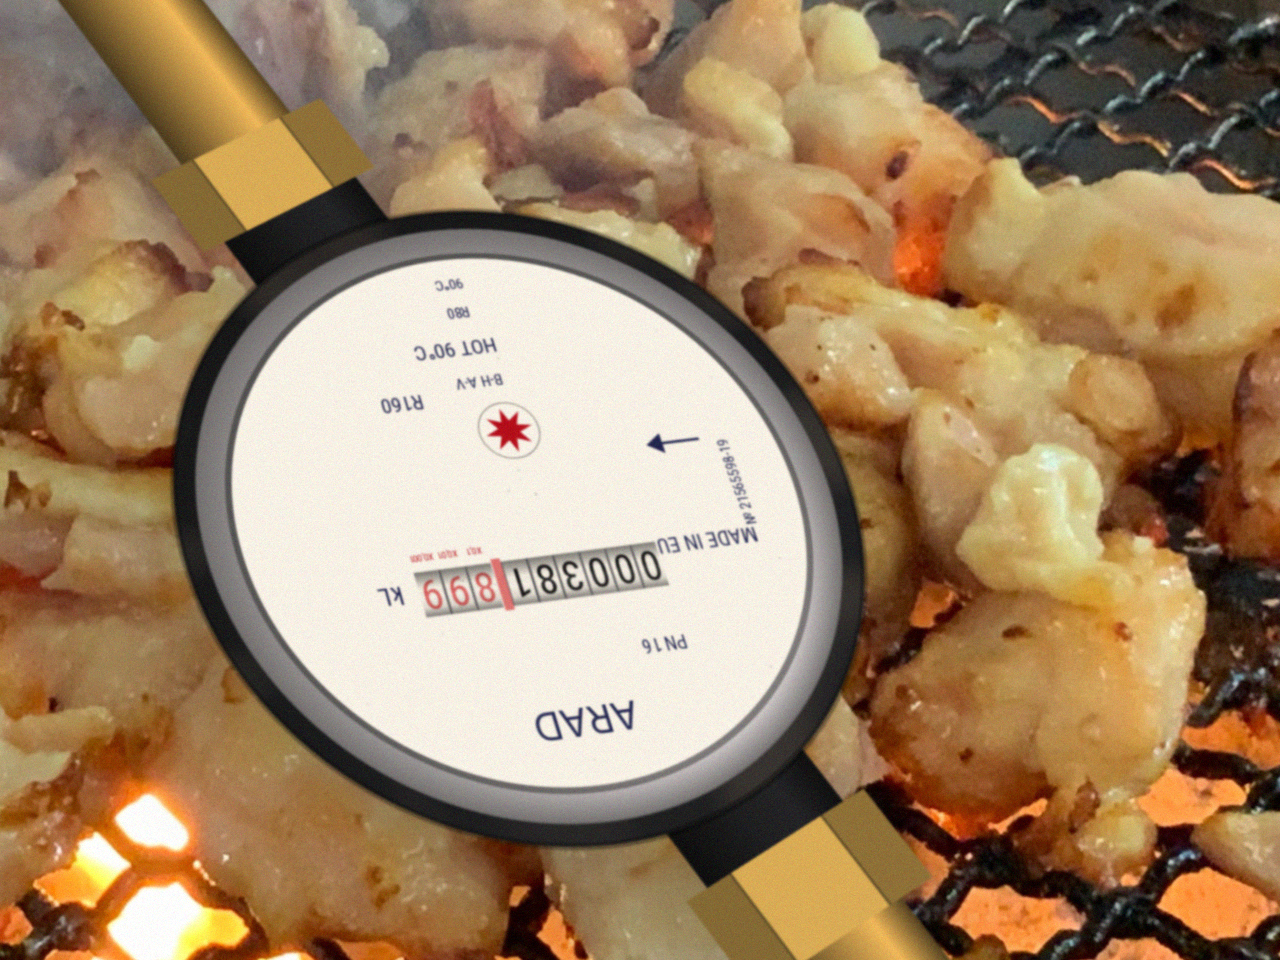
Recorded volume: 381.899 kL
